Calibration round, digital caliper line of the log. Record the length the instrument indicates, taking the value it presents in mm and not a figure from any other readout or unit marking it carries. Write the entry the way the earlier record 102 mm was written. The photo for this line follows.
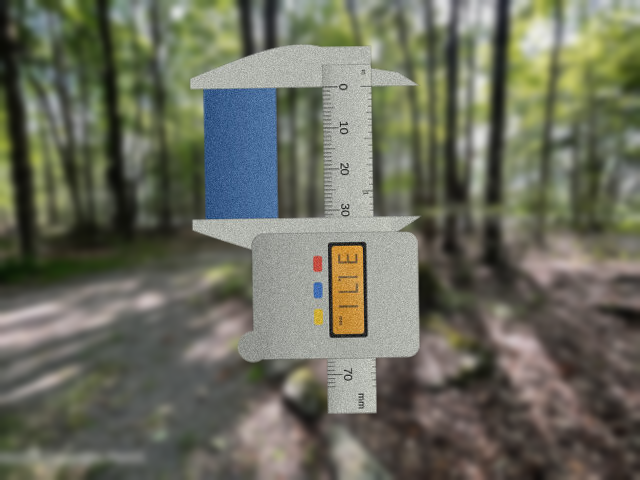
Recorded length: 31.71 mm
